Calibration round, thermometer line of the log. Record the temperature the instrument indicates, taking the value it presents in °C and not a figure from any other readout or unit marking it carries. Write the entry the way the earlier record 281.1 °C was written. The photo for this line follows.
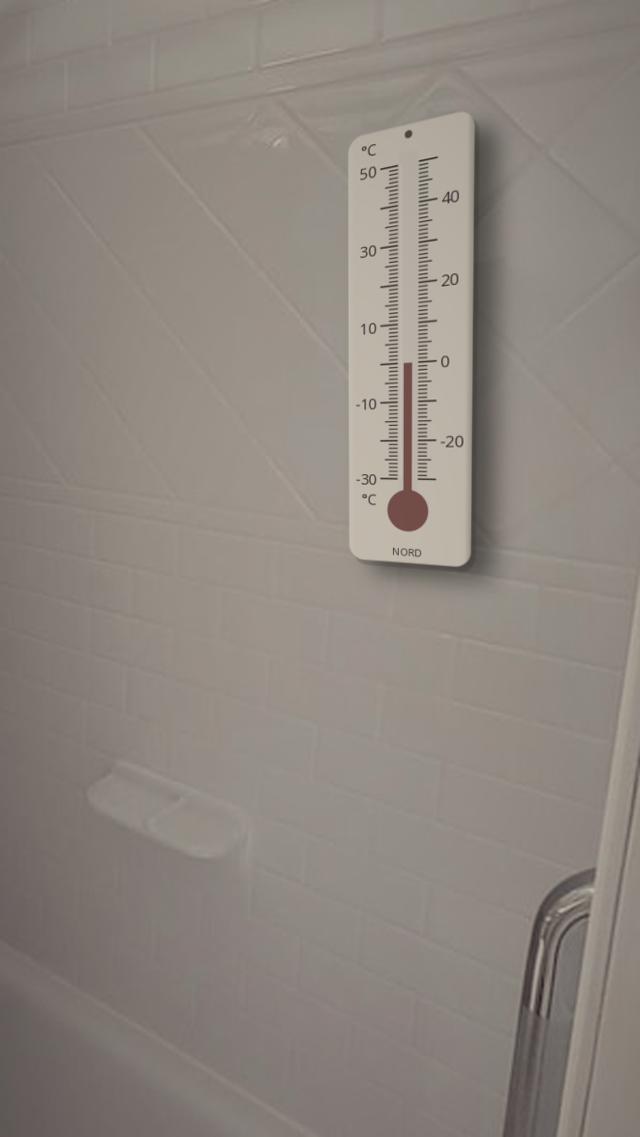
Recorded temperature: 0 °C
